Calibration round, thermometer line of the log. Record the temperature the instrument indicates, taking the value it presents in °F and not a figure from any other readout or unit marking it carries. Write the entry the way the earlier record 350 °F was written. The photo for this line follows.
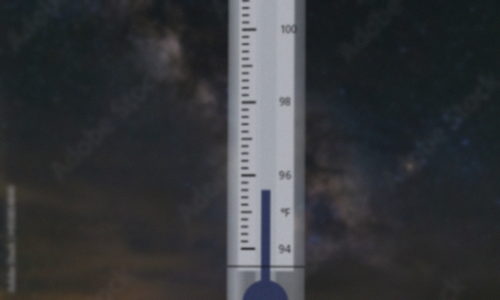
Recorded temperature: 95.6 °F
